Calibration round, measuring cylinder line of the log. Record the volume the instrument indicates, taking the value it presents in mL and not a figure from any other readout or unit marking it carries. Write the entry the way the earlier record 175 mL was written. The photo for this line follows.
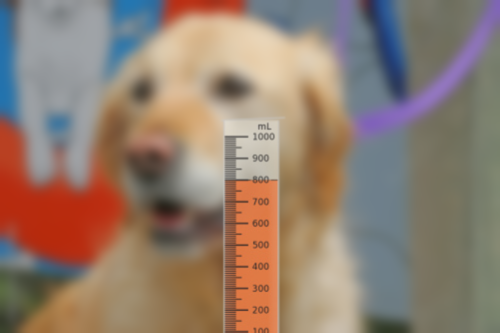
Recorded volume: 800 mL
